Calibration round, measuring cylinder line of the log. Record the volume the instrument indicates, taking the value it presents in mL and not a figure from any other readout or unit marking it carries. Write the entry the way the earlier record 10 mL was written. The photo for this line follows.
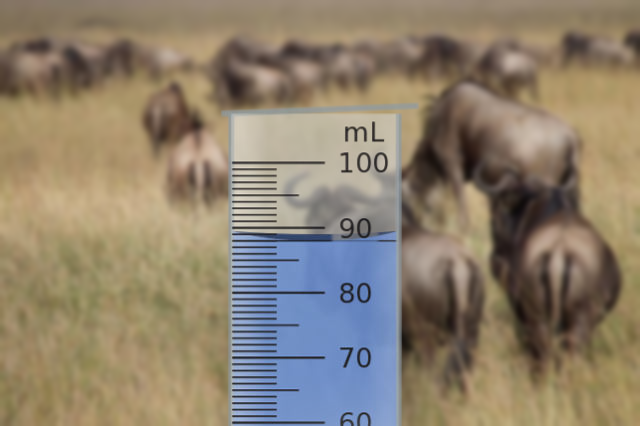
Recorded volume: 88 mL
